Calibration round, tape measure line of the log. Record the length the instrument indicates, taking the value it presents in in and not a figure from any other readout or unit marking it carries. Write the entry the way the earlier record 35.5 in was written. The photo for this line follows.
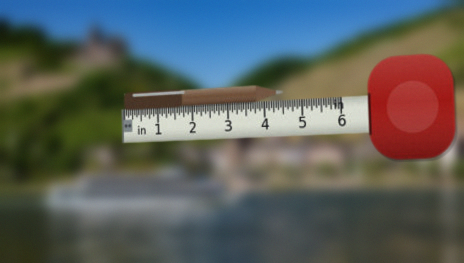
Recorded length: 4.5 in
